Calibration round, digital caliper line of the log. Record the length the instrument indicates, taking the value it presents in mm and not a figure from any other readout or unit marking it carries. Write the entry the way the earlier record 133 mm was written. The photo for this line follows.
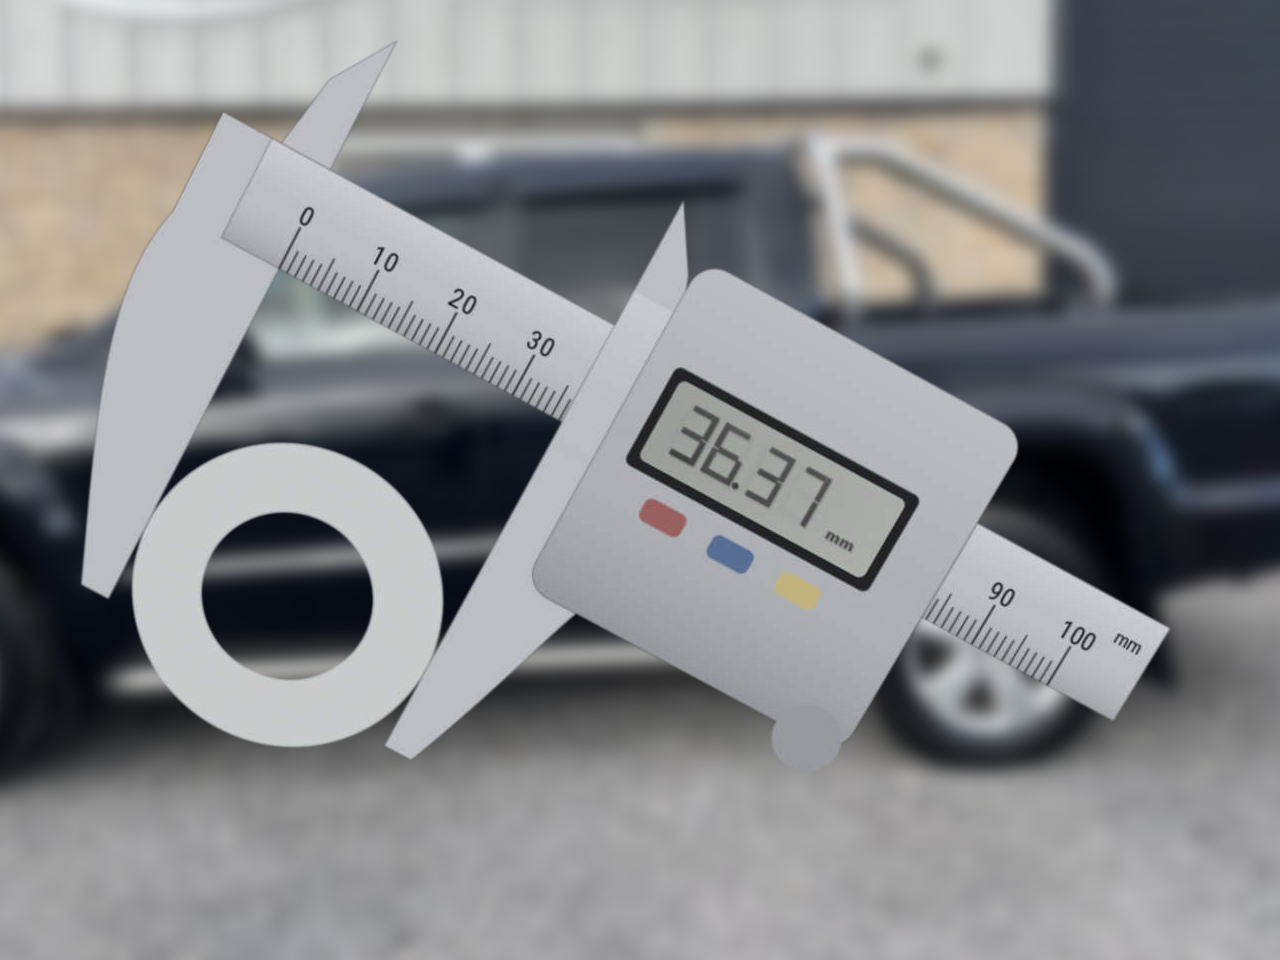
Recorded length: 36.37 mm
